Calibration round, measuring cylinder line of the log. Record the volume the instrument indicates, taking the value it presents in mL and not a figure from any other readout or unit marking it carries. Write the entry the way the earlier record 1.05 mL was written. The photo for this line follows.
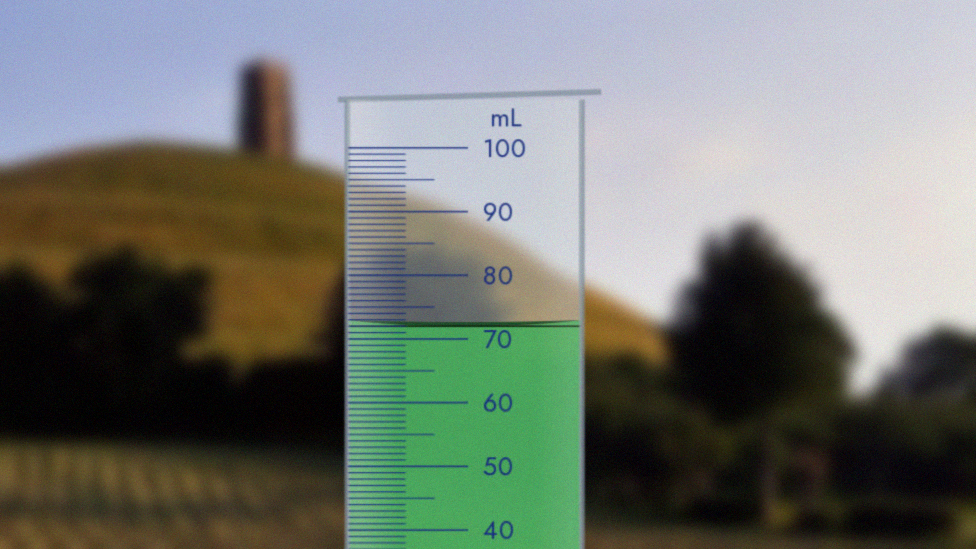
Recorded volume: 72 mL
